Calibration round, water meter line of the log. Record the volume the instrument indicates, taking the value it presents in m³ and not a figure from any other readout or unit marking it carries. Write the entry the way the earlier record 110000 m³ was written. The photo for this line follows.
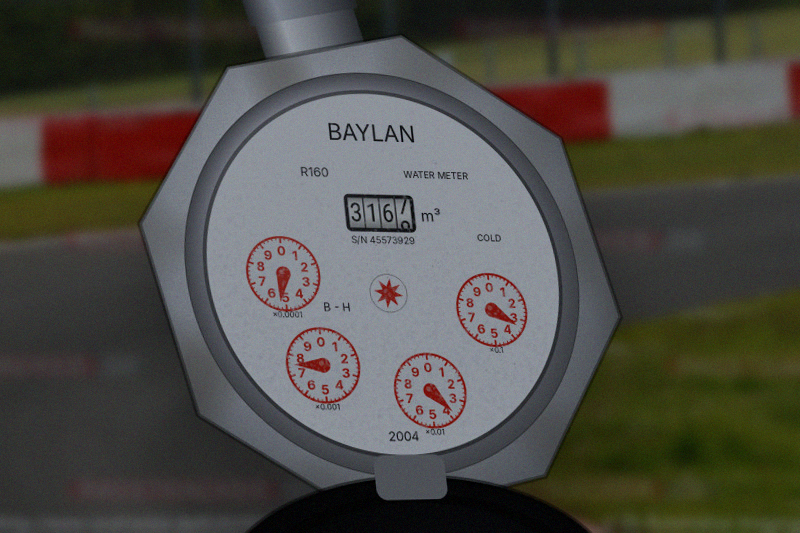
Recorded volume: 3167.3375 m³
